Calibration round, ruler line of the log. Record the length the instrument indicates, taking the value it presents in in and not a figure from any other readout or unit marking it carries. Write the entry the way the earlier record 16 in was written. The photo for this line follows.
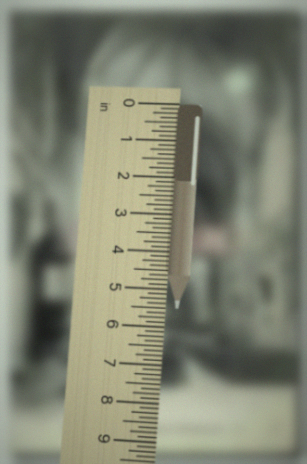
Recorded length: 5.5 in
